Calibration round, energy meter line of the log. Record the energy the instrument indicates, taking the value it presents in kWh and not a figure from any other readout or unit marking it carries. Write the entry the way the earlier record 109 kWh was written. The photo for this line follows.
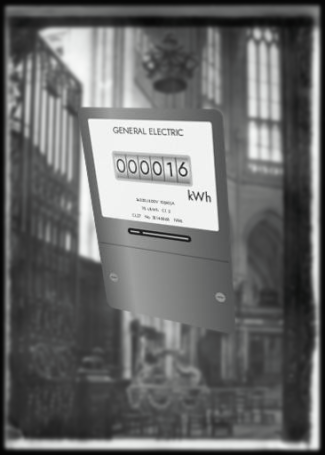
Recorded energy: 16 kWh
